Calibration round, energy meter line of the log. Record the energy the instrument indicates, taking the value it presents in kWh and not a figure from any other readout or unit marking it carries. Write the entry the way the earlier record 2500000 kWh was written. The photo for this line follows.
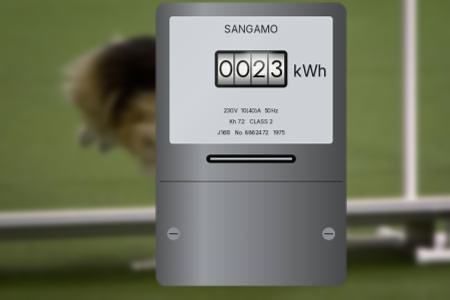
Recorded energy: 23 kWh
